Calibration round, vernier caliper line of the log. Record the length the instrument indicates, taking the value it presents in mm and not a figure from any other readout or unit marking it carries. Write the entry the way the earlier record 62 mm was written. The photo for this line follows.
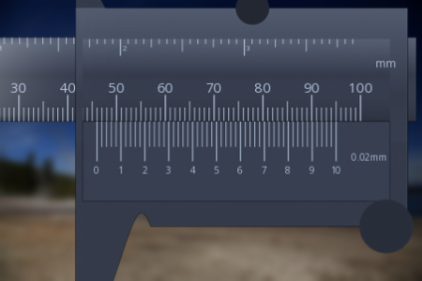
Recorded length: 46.0 mm
